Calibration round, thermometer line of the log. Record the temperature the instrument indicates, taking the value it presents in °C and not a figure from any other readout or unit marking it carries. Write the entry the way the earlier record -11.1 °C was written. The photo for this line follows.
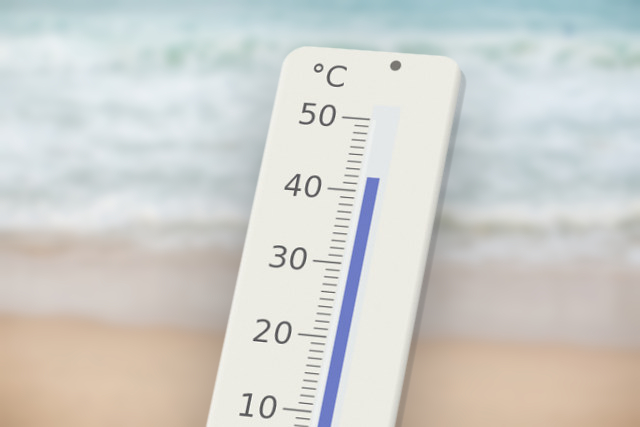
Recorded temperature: 42 °C
